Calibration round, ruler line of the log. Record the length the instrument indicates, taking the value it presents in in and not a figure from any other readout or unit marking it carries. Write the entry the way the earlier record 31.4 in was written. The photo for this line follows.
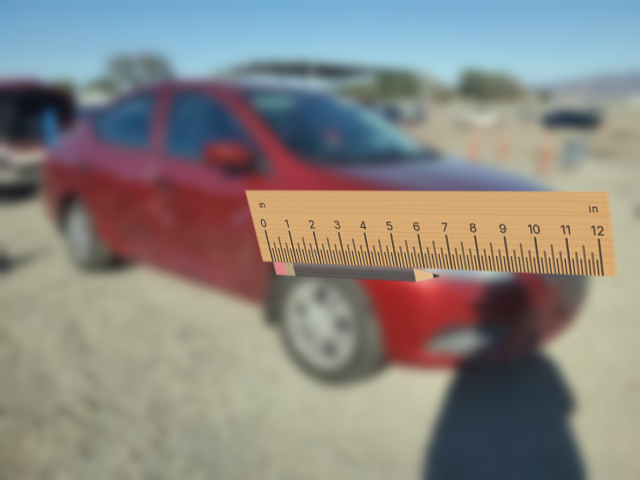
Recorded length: 6.5 in
